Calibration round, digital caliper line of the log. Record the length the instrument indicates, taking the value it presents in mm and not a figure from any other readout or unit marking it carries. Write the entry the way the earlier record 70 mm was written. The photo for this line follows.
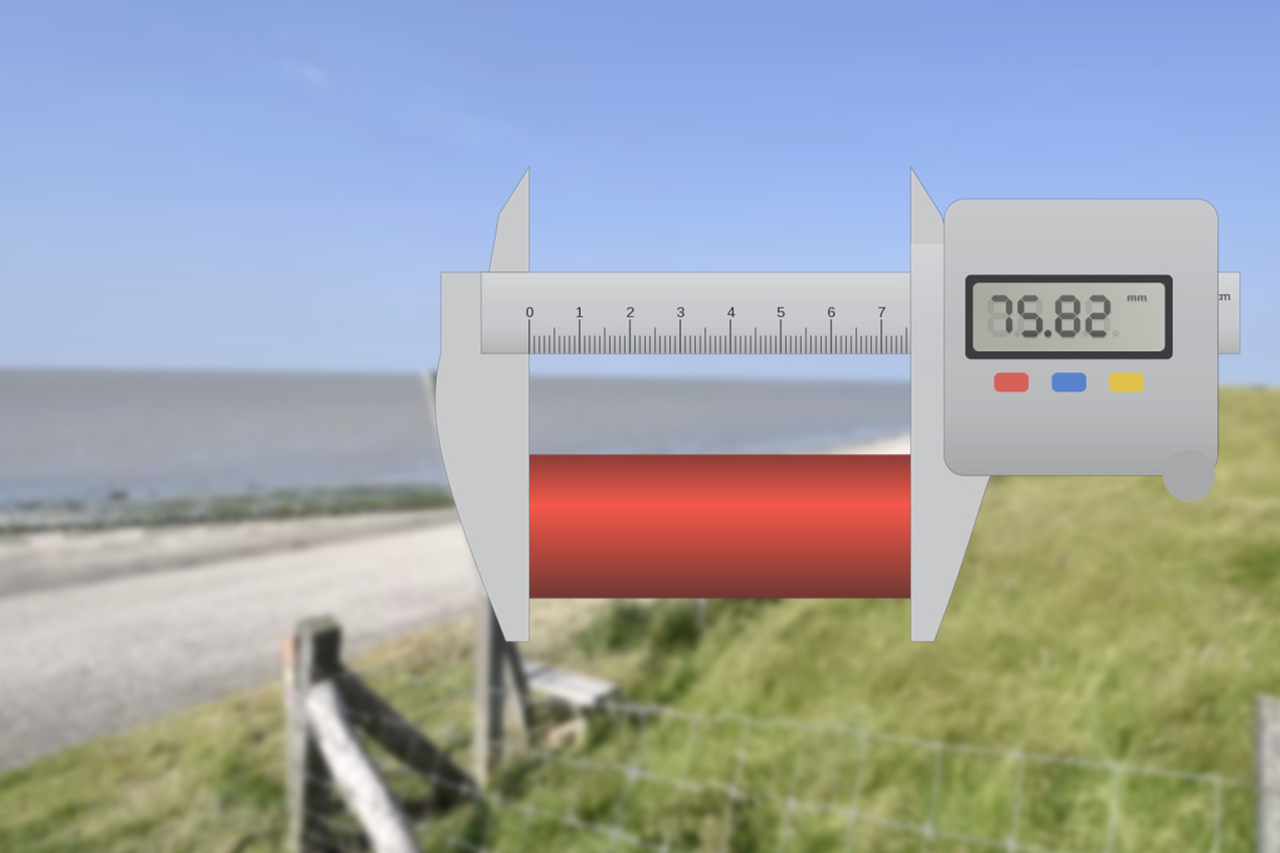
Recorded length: 75.82 mm
